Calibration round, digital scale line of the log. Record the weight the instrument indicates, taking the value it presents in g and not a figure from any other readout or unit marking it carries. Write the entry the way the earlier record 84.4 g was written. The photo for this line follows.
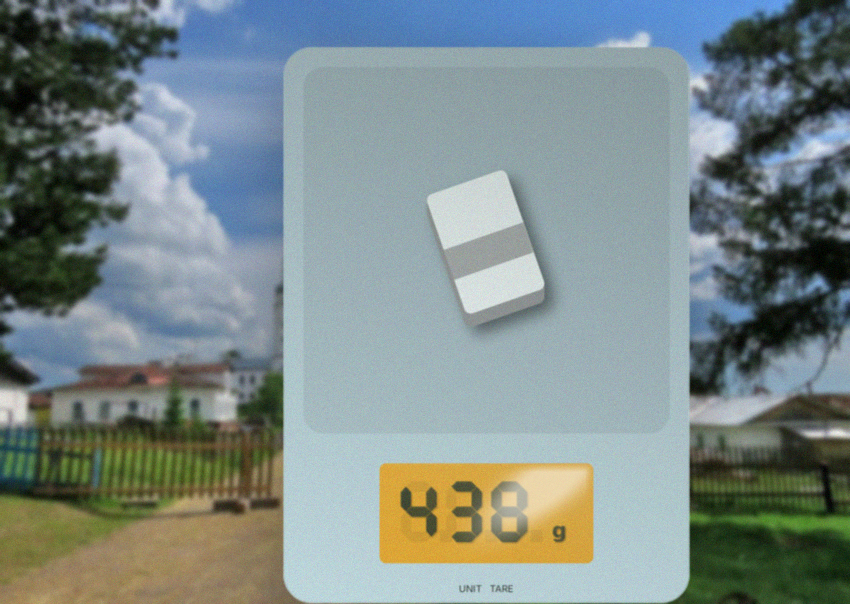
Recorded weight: 438 g
